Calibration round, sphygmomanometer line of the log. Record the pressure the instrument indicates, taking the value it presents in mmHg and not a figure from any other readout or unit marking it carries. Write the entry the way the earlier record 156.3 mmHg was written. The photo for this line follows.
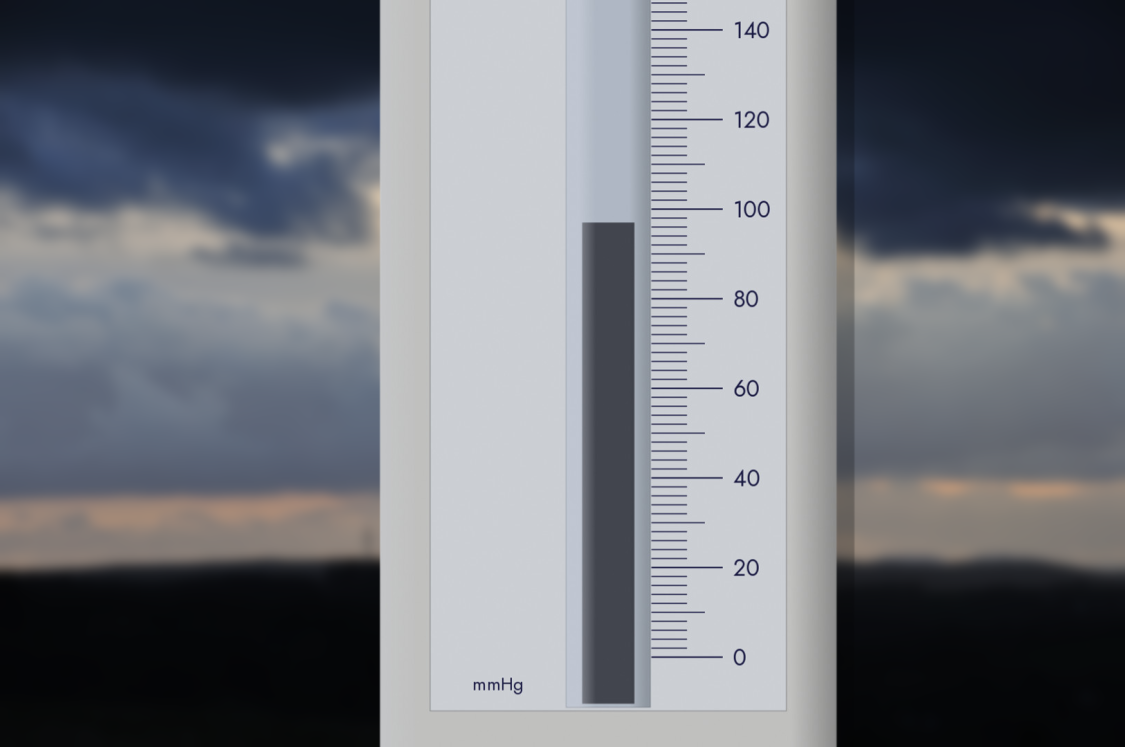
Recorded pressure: 97 mmHg
